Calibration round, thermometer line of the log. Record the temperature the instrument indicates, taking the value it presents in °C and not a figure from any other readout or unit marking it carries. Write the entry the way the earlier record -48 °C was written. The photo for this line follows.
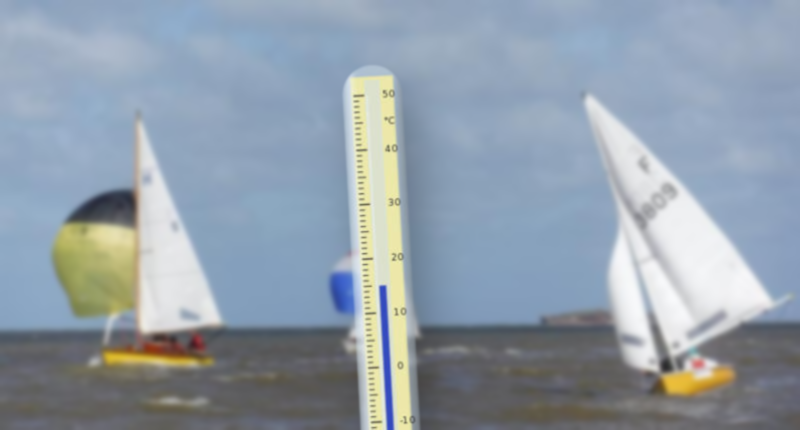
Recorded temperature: 15 °C
